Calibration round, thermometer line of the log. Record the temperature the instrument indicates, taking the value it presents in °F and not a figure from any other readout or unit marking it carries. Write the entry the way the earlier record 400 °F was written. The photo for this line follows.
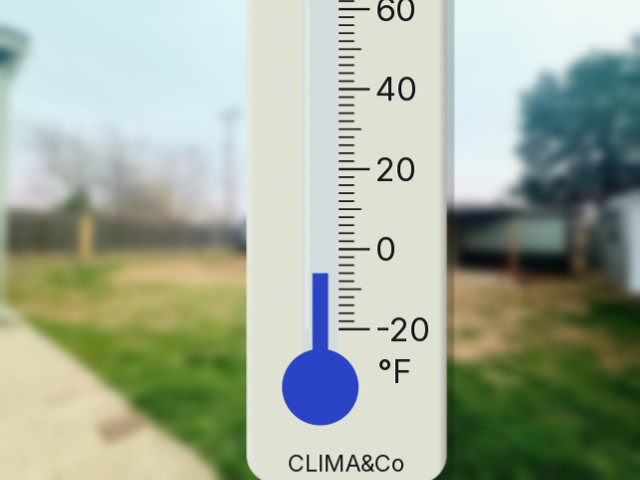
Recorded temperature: -6 °F
